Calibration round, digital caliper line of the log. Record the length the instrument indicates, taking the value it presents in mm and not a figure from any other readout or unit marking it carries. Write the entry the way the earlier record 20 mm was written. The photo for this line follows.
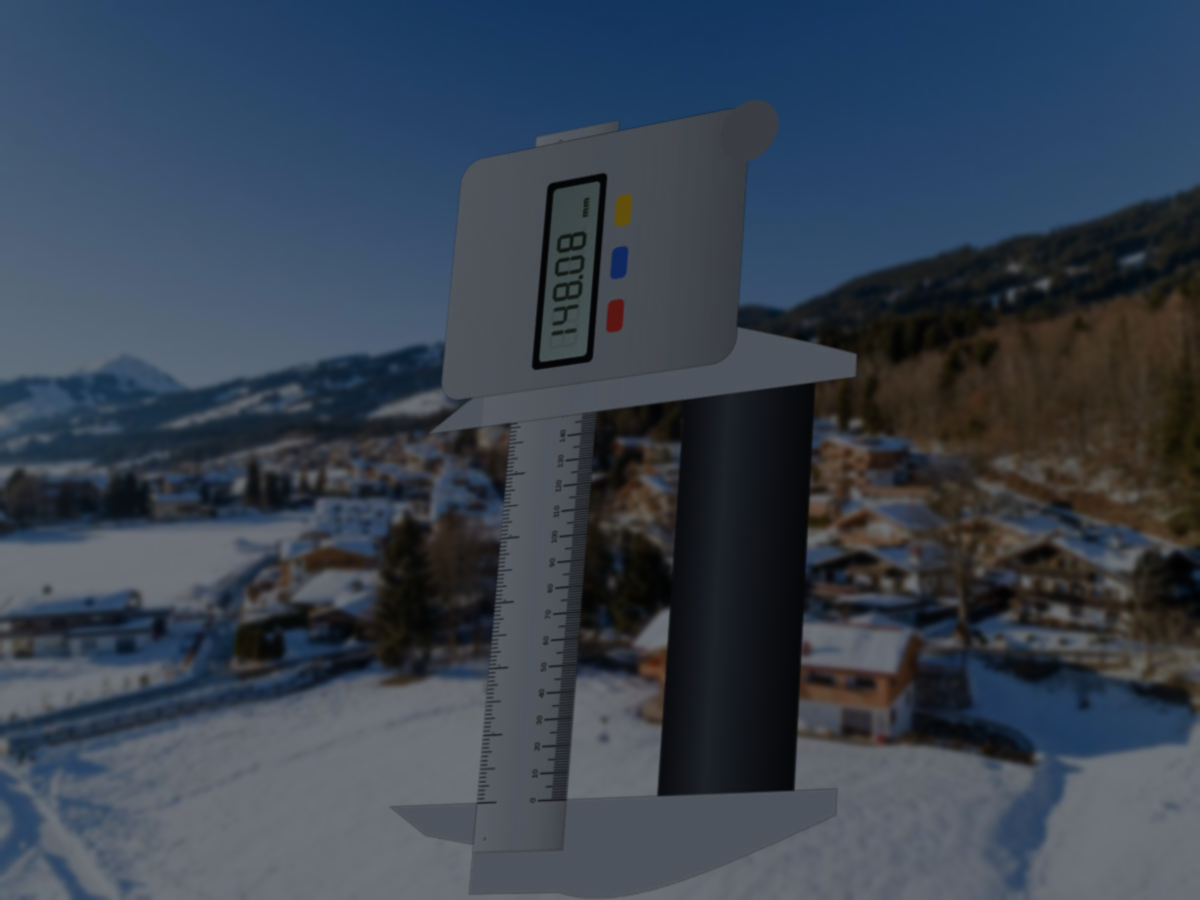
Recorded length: 148.08 mm
